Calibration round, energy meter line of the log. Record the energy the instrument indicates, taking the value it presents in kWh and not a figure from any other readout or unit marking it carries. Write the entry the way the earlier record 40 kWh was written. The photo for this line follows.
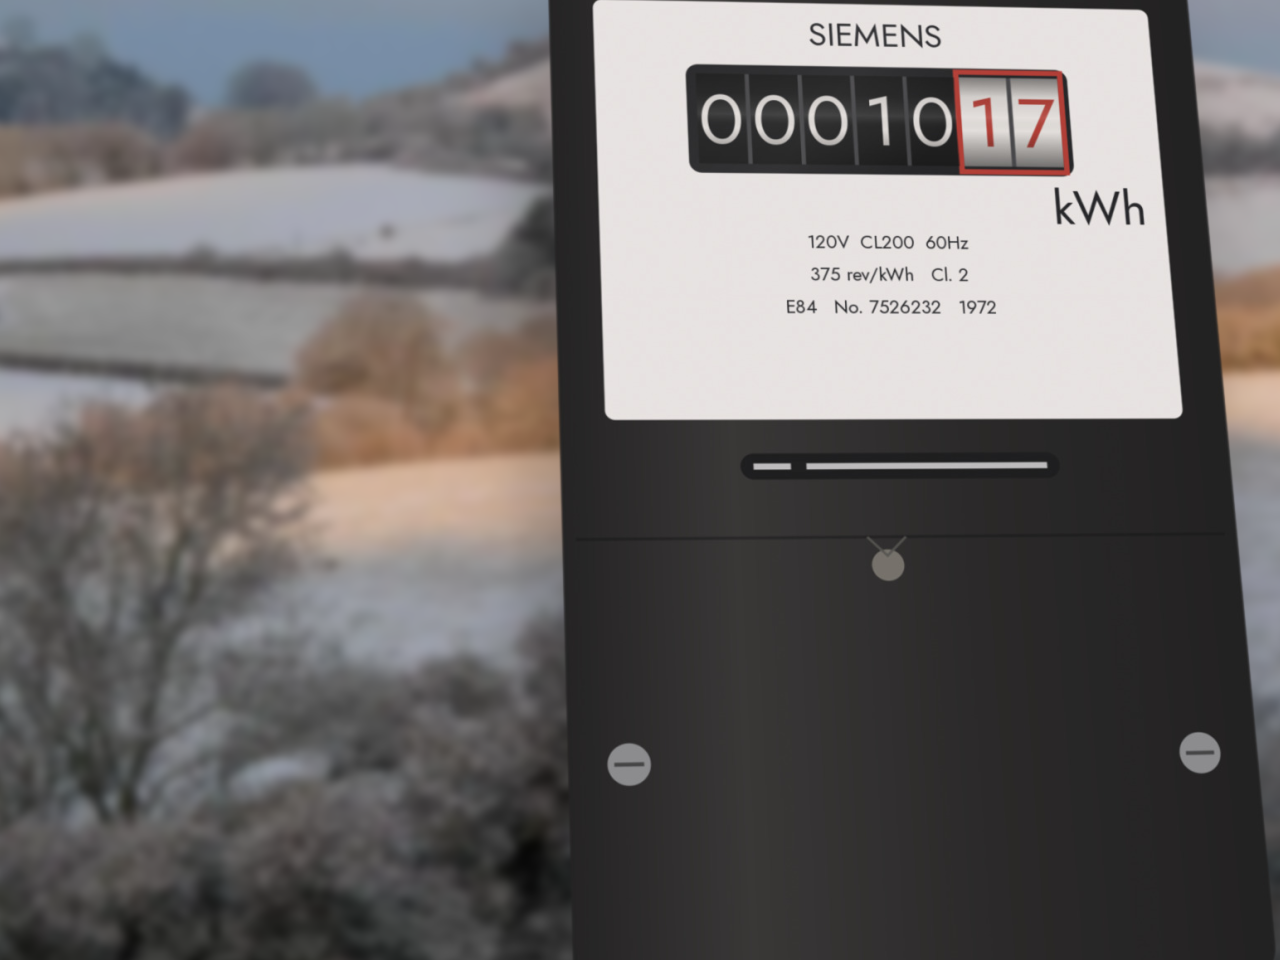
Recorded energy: 10.17 kWh
